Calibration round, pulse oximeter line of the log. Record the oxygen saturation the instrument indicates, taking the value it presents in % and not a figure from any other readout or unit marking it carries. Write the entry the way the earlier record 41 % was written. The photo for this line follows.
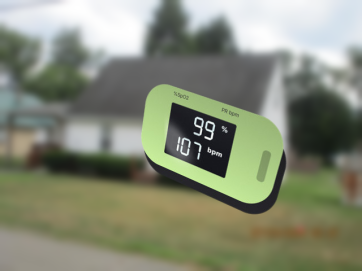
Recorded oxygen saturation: 99 %
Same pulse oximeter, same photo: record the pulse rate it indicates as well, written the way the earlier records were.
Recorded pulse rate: 107 bpm
